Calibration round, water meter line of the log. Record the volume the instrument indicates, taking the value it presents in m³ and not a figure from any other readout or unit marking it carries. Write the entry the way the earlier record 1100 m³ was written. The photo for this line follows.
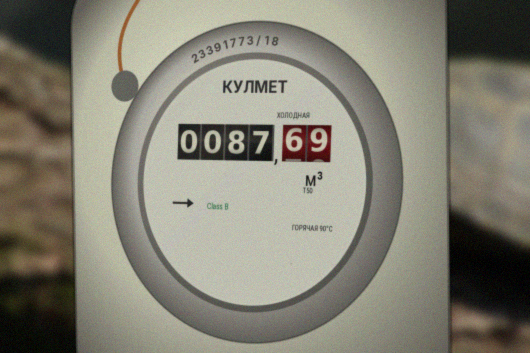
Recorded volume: 87.69 m³
